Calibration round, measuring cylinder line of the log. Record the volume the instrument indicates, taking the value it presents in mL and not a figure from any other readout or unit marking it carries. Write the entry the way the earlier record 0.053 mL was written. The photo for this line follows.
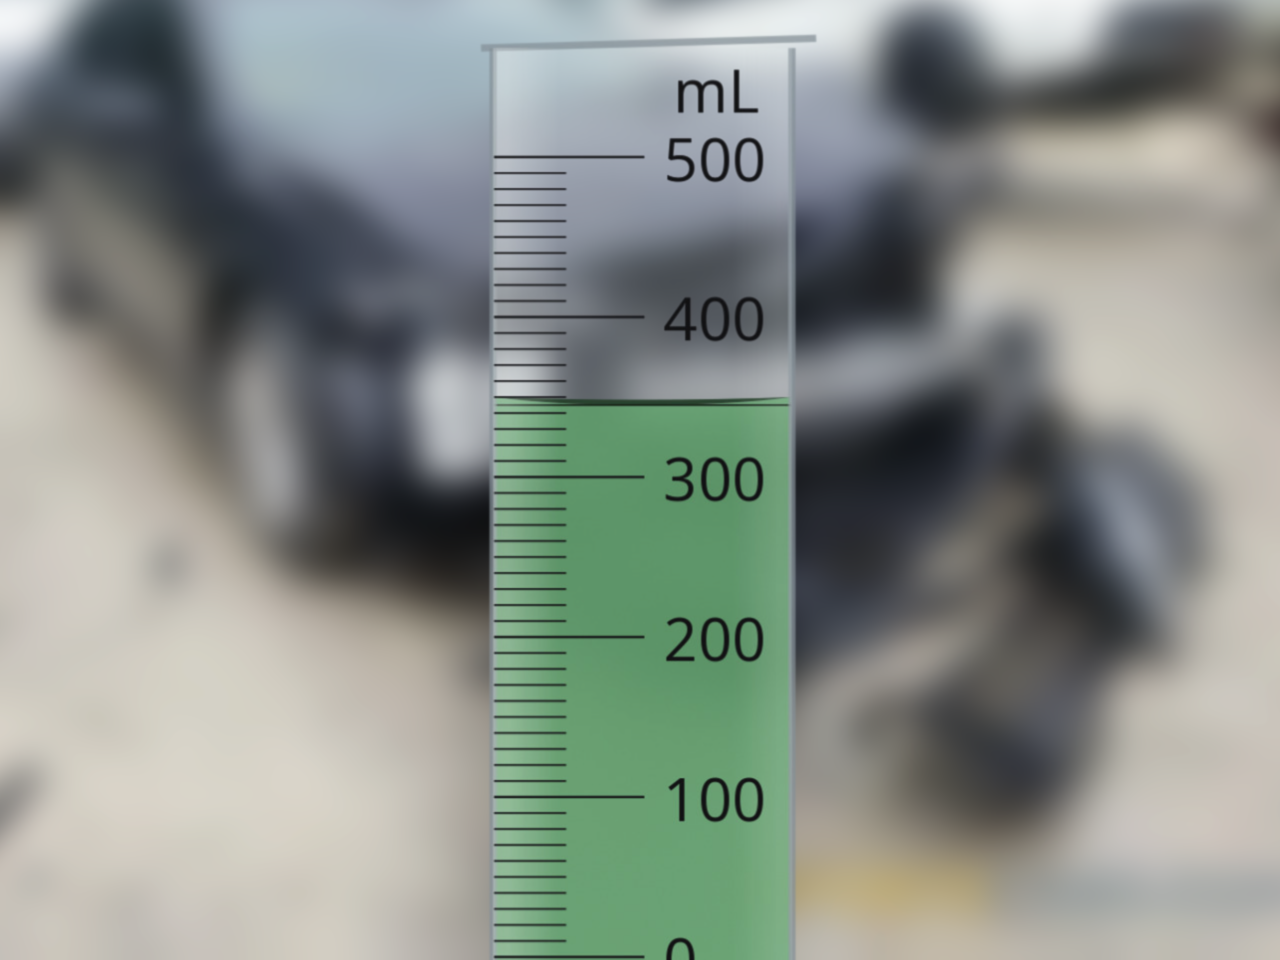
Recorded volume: 345 mL
